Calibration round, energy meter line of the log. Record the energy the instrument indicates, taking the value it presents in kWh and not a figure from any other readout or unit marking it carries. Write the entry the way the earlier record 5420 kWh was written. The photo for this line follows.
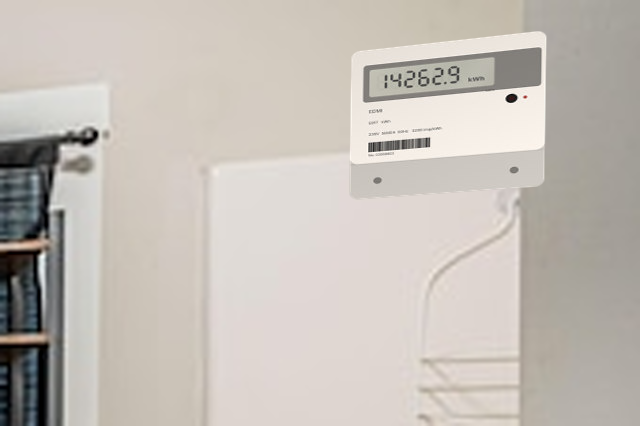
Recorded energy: 14262.9 kWh
